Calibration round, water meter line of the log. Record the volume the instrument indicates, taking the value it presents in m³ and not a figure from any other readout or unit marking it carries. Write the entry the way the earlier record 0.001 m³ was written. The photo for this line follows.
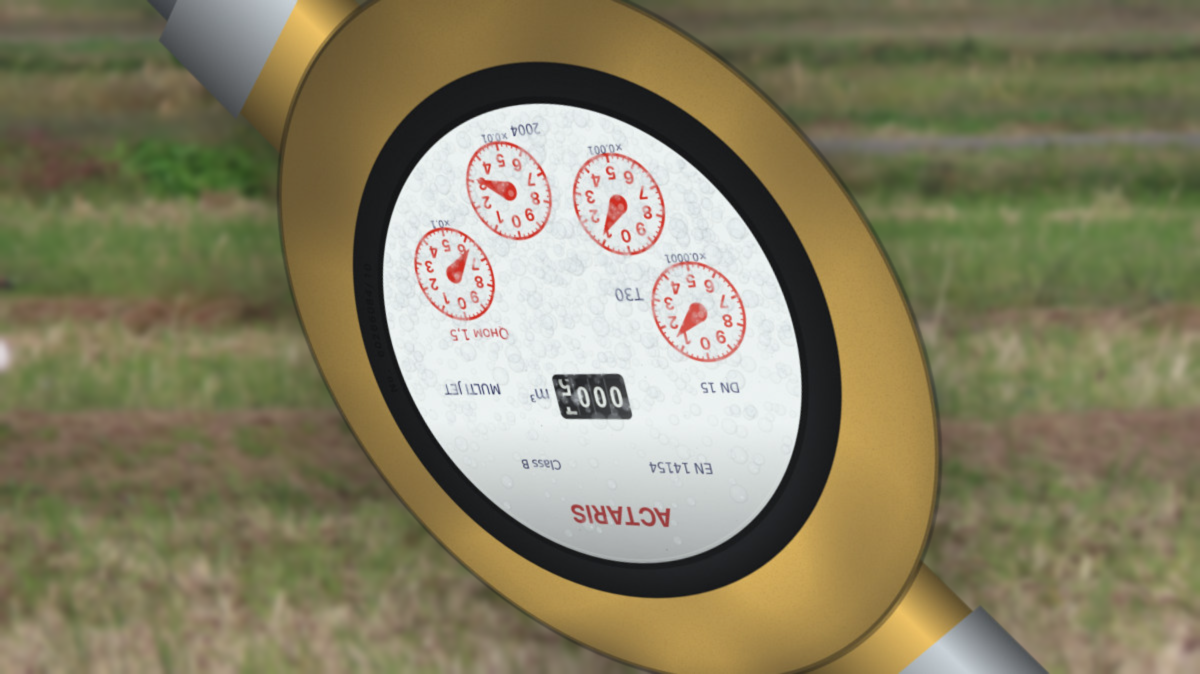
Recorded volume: 4.6311 m³
